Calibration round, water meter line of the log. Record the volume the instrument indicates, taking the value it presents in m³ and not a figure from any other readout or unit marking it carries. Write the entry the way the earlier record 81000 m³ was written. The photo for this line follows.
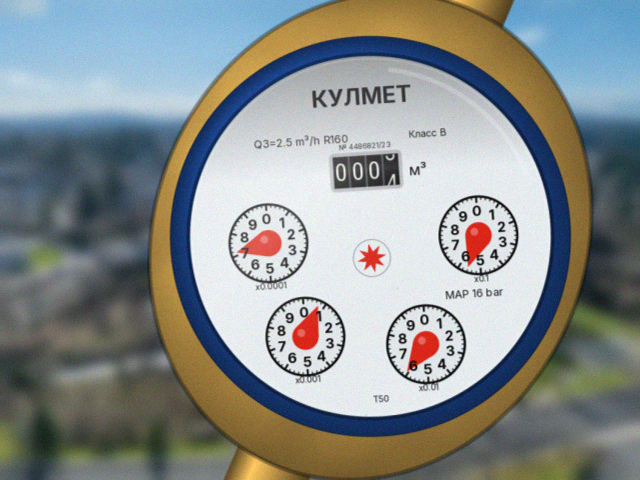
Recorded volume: 3.5607 m³
